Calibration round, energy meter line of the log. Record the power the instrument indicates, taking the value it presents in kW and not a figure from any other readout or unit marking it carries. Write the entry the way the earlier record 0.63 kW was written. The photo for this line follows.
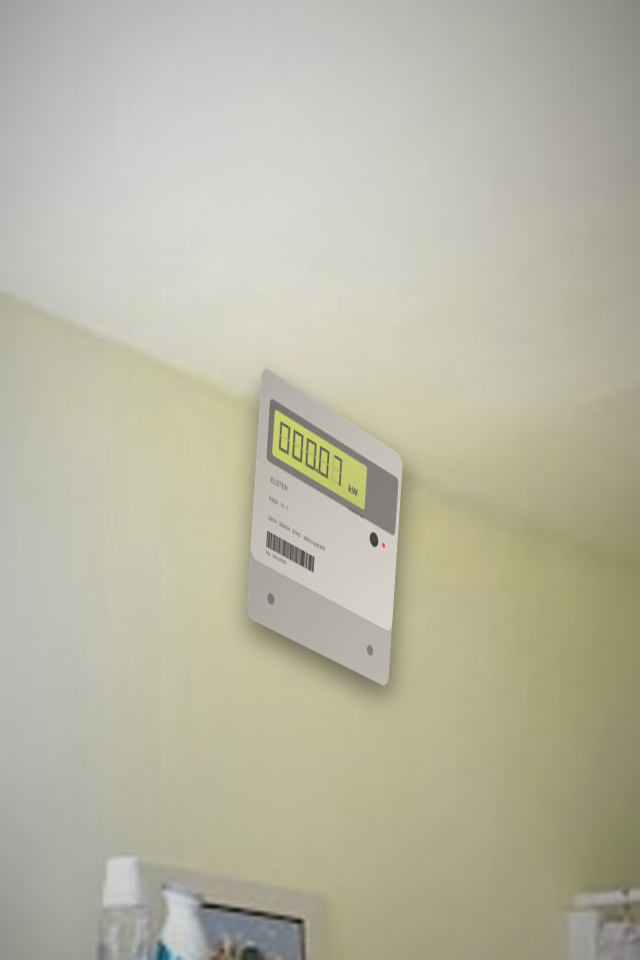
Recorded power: 0.07 kW
